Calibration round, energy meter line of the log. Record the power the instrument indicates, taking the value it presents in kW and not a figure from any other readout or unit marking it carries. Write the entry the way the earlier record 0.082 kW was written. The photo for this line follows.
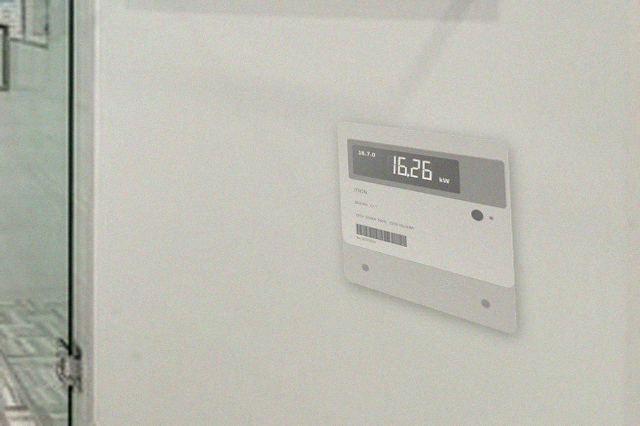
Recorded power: 16.26 kW
